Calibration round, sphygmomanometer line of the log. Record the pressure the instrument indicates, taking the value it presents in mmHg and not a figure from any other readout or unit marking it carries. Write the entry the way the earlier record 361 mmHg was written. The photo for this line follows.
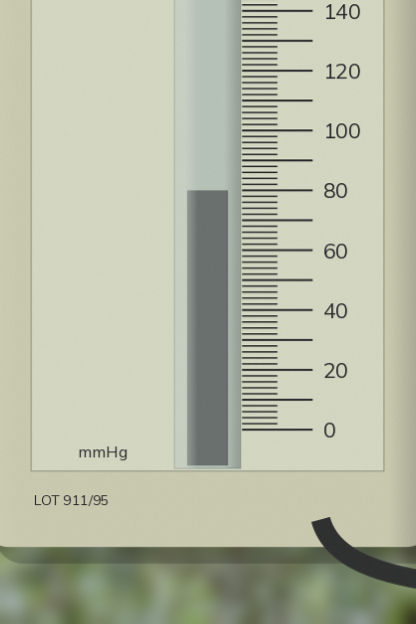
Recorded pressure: 80 mmHg
